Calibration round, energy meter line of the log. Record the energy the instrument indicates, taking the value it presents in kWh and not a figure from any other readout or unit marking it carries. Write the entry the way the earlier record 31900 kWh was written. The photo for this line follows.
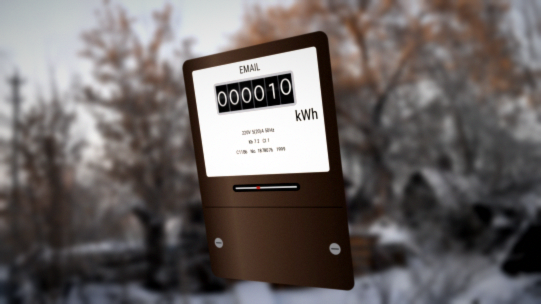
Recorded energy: 10 kWh
